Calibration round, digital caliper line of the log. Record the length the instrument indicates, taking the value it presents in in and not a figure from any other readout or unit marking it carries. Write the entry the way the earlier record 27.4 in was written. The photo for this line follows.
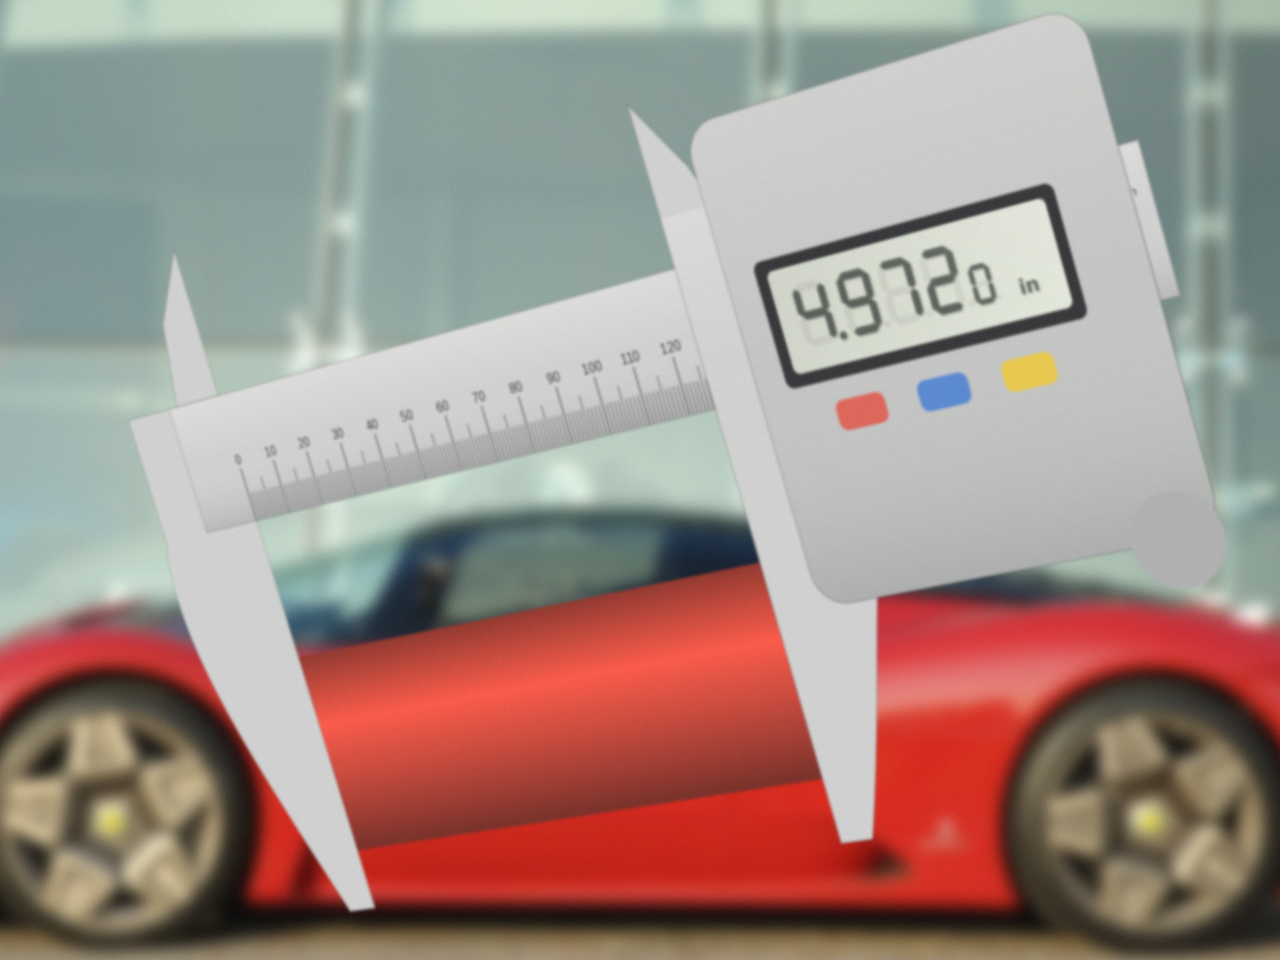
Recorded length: 4.9720 in
